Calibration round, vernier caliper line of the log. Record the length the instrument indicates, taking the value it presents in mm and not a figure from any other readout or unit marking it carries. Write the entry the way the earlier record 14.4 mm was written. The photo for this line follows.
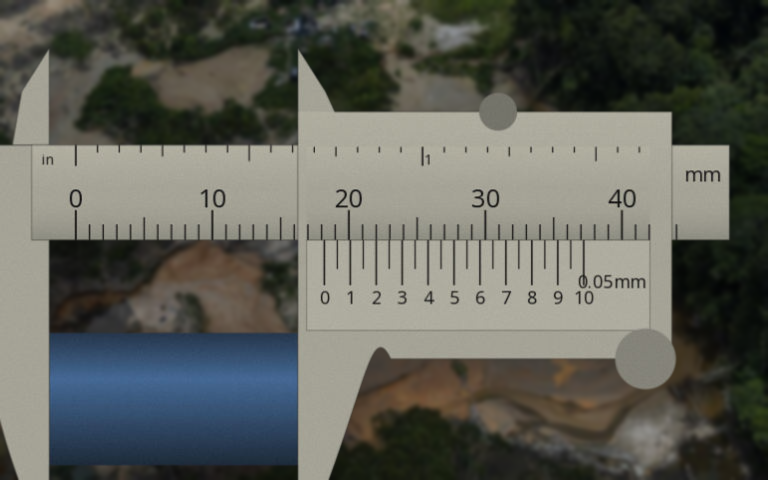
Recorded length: 18.2 mm
